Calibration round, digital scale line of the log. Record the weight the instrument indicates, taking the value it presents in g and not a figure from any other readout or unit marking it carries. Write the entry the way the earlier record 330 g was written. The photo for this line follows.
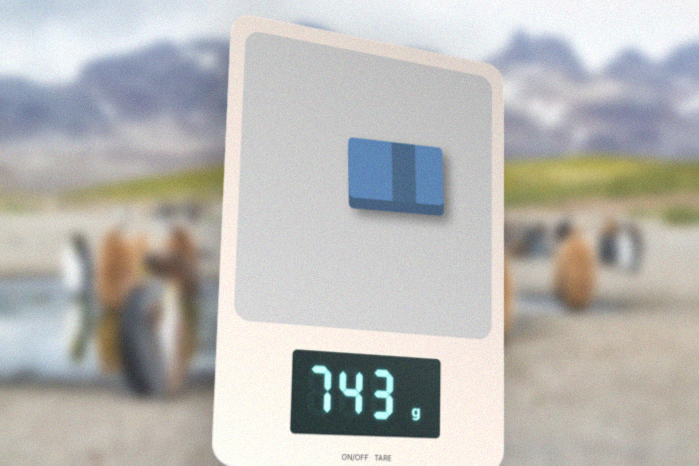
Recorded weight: 743 g
